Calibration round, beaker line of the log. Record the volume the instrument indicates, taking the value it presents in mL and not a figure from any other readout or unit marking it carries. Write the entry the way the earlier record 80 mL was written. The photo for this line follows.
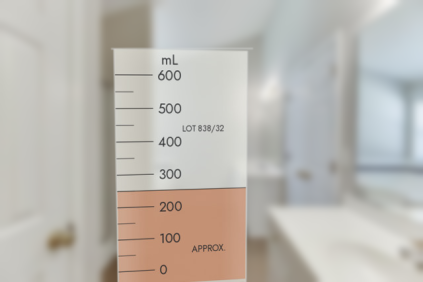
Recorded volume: 250 mL
